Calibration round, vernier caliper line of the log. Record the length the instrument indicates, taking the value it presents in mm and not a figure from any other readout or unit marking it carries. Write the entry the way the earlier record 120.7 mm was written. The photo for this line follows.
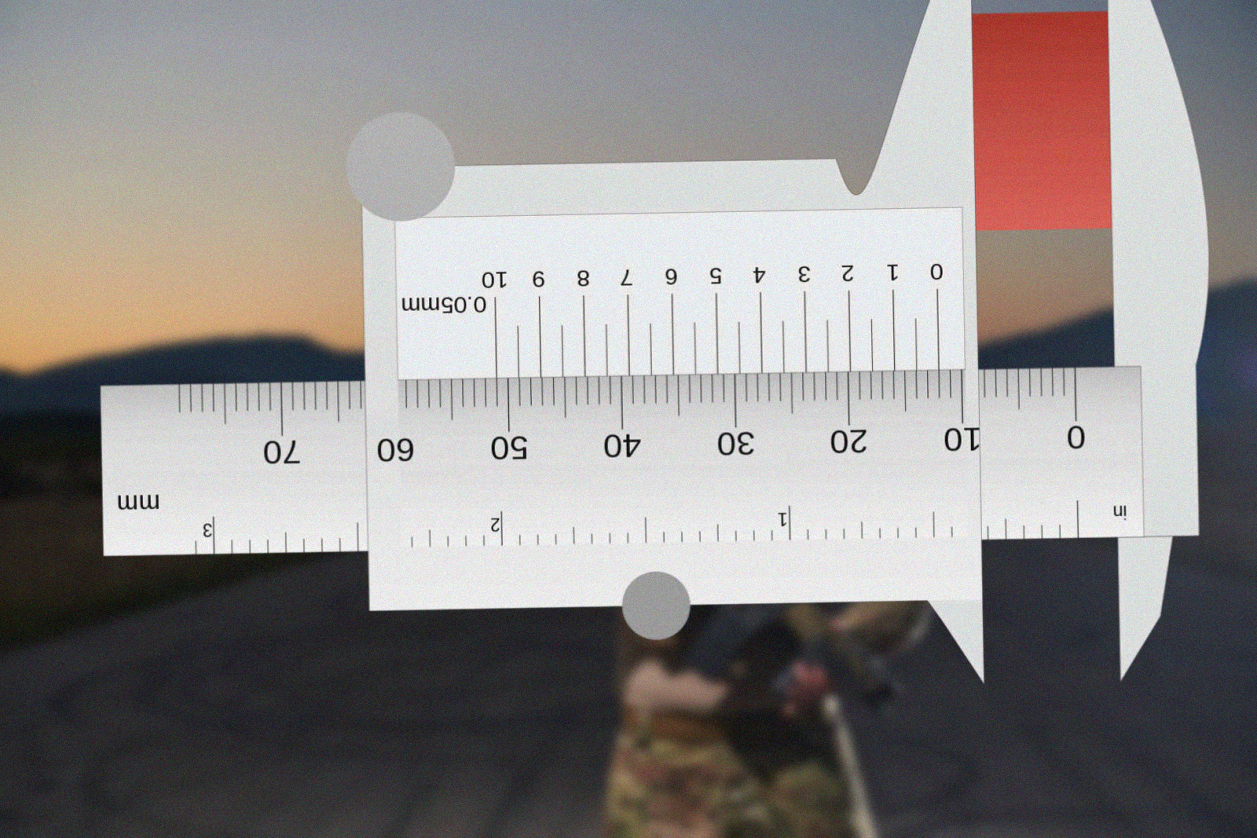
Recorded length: 12.0 mm
